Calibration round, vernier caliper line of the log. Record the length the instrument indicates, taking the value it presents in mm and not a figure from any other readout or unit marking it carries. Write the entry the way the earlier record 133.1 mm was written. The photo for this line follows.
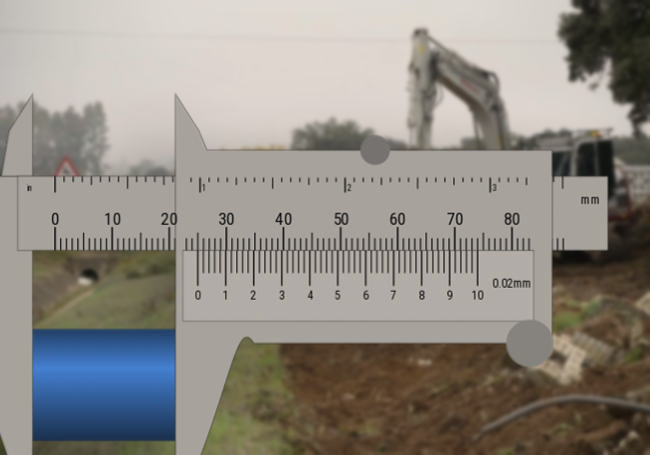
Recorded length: 25.0 mm
